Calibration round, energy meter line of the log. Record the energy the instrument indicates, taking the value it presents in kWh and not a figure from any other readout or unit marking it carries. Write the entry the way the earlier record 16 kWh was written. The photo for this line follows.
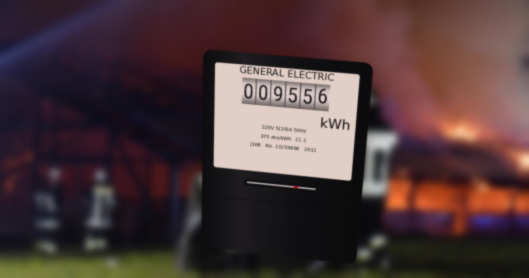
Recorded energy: 9556 kWh
